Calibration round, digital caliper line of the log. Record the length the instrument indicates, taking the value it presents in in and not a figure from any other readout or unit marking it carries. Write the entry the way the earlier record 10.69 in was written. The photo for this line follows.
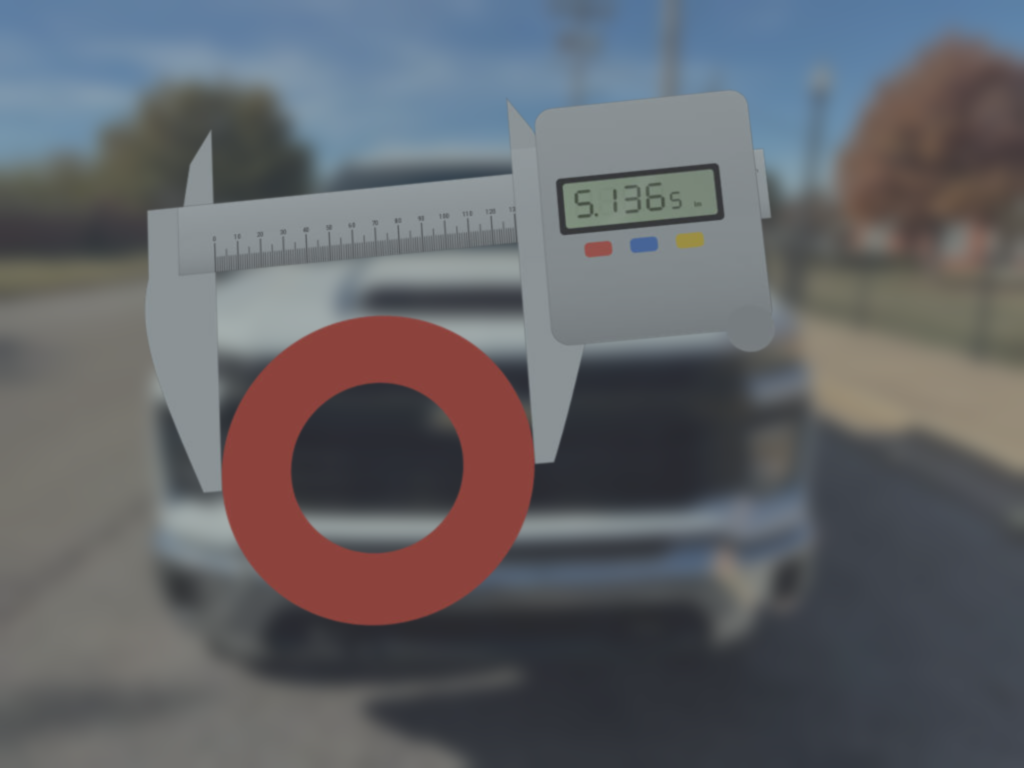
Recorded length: 5.1365 in
